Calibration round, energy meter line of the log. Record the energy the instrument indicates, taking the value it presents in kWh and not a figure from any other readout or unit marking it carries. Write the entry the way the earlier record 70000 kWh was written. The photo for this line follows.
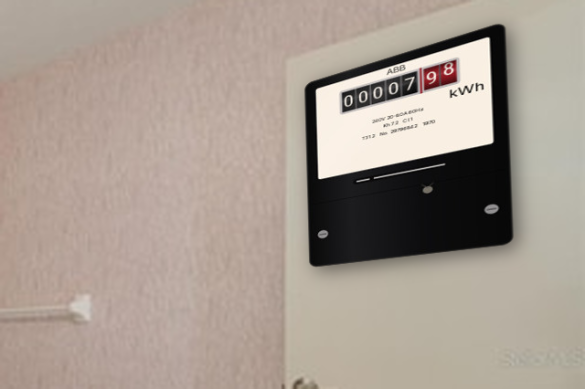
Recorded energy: 7.98 kWh
